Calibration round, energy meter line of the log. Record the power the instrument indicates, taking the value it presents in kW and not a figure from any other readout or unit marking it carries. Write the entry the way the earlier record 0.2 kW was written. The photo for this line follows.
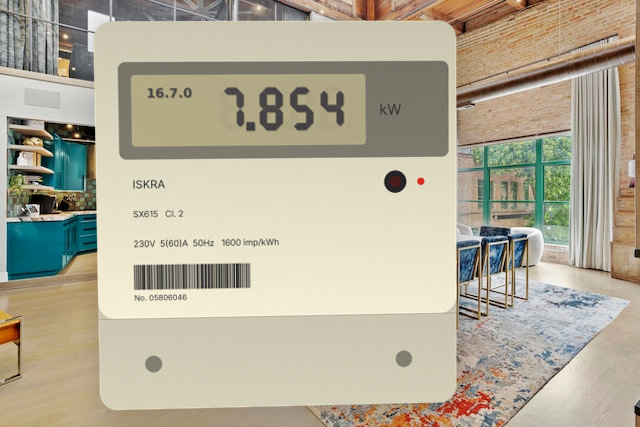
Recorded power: 7.854 kW
